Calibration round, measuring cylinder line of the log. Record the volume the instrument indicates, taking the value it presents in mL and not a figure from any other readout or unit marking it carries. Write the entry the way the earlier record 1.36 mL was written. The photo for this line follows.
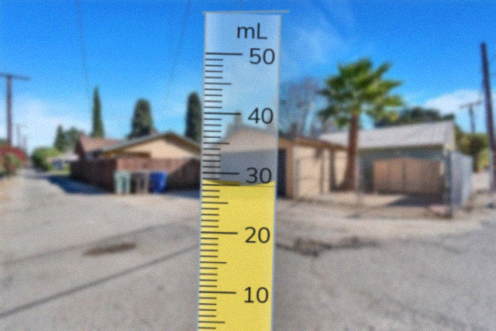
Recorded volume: 28 mL
